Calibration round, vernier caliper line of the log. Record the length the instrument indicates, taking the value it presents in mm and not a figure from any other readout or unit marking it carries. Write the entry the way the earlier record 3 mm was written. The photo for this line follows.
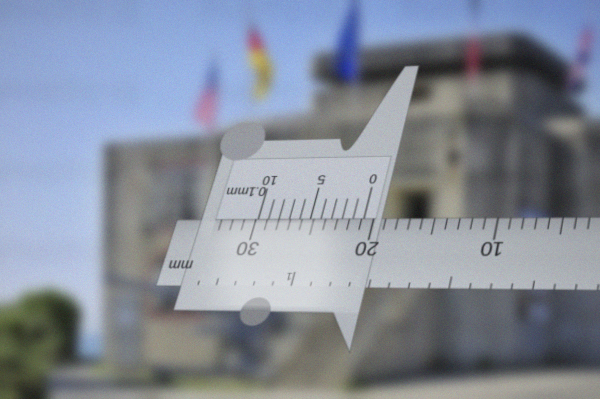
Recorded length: 20.8 mm
